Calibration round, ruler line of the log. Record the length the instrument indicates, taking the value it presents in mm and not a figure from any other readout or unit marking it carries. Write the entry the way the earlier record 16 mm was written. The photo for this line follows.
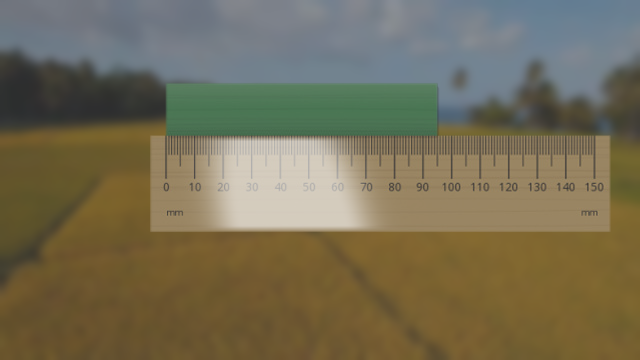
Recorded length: 95 mm
